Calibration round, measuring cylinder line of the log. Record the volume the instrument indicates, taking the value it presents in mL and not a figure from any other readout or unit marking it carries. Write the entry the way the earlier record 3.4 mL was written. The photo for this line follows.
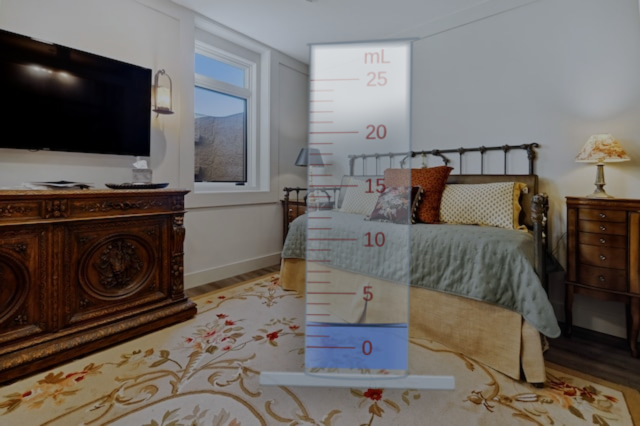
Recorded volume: 2 mL
